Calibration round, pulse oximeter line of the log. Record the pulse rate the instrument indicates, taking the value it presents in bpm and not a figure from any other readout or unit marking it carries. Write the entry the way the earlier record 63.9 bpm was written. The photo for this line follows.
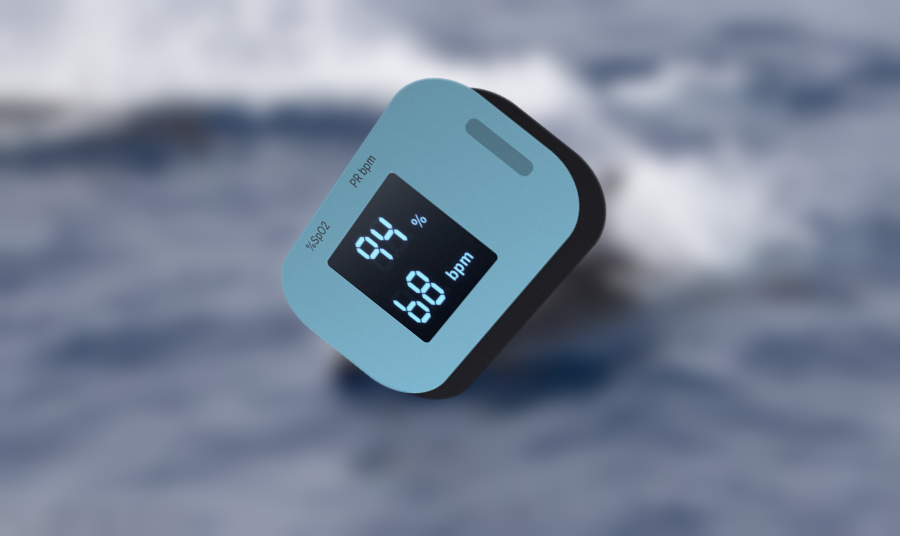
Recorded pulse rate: 68 bpm
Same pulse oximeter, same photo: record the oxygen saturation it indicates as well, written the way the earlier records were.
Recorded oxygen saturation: 94 %
